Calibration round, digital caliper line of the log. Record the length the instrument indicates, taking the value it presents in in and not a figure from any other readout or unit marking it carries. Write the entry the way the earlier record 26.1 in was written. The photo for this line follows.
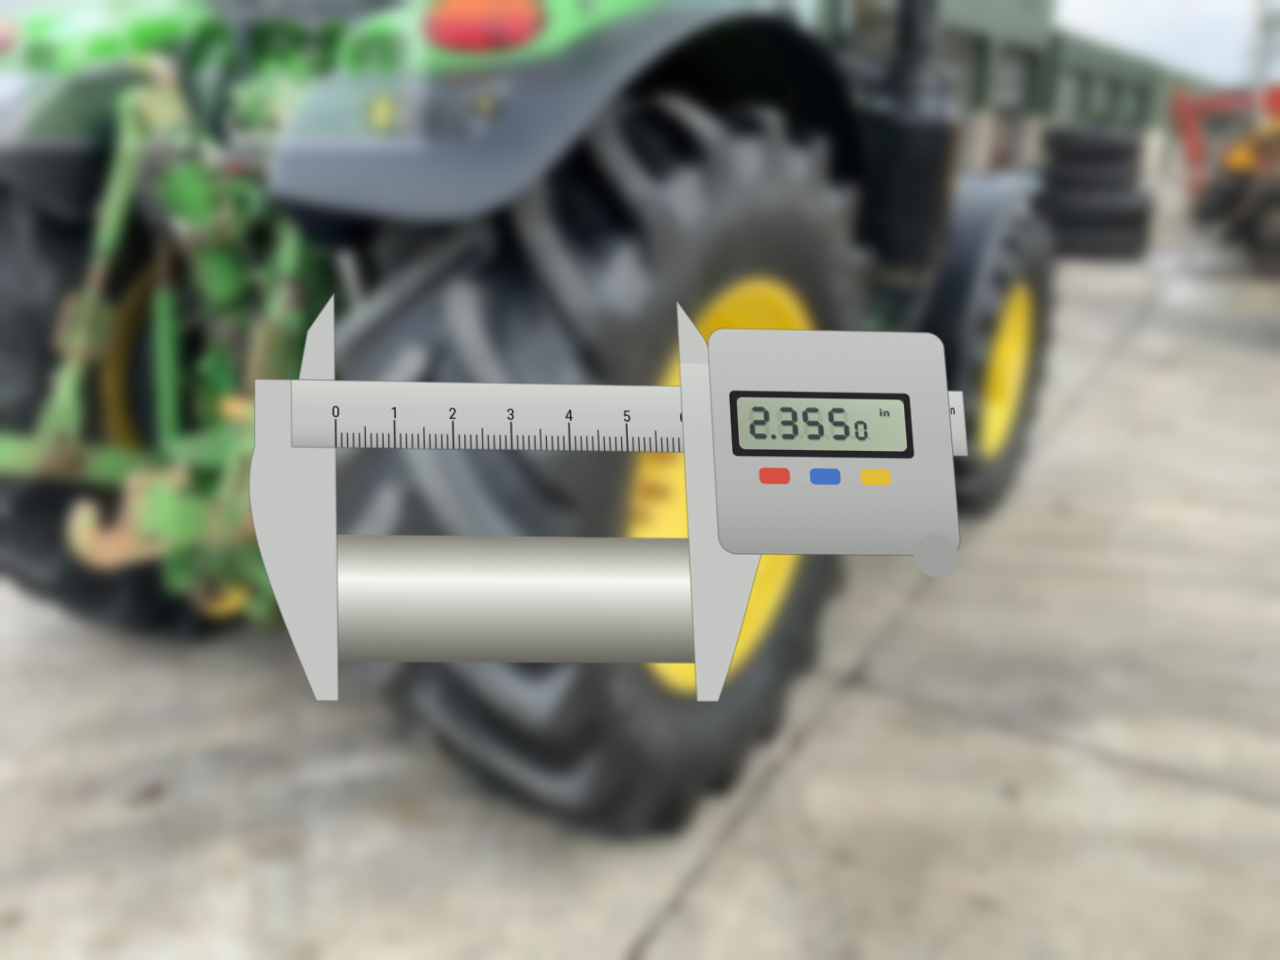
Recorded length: 2.3550 in
